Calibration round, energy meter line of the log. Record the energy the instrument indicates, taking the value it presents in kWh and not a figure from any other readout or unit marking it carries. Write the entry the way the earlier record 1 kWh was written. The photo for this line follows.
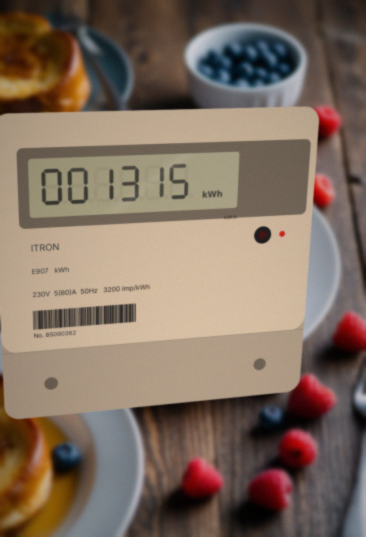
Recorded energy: 1315 kWh
